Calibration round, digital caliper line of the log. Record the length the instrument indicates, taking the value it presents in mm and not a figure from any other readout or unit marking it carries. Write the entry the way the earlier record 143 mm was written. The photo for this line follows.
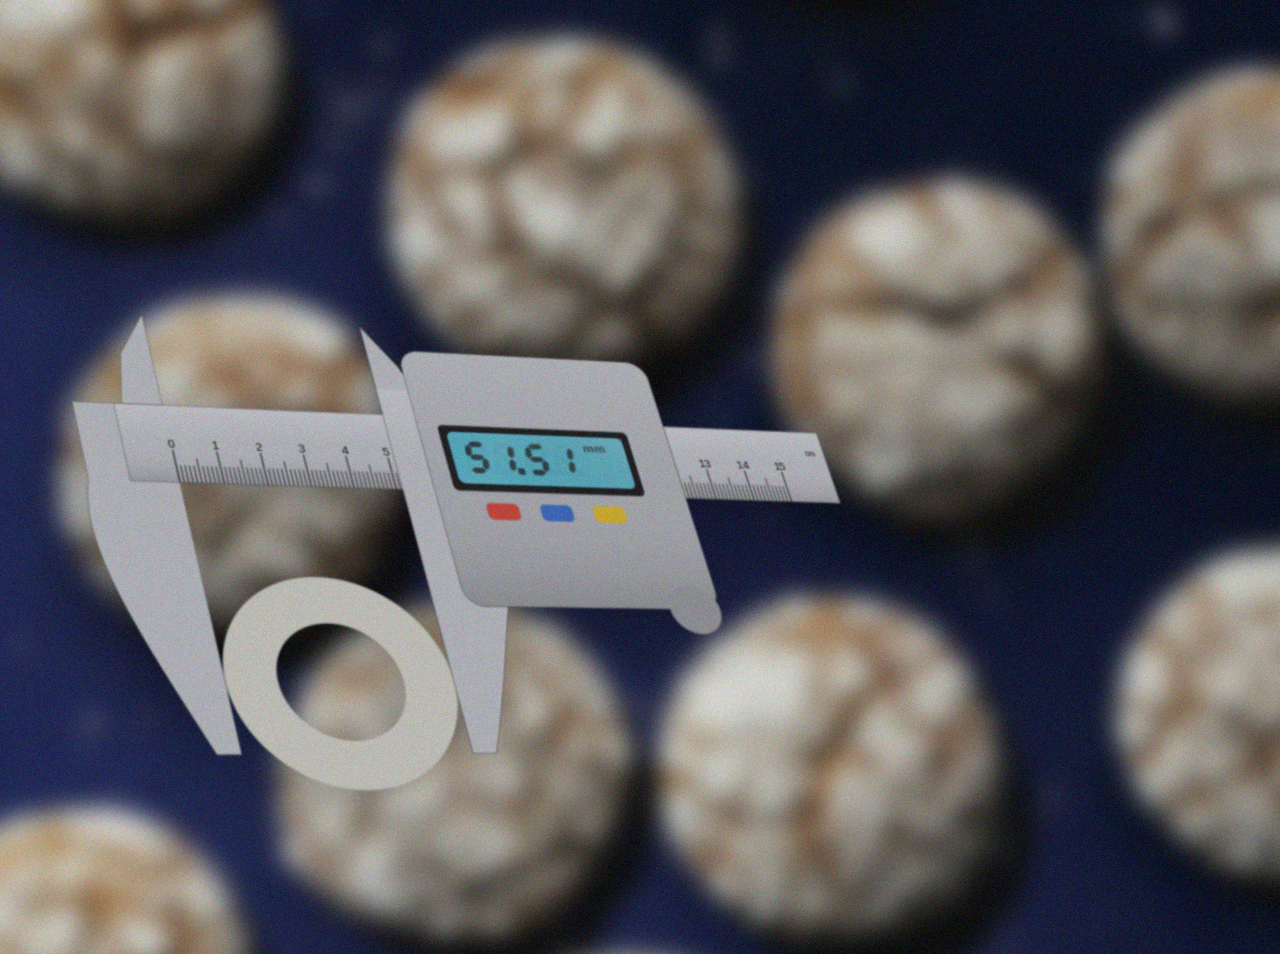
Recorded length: 51.51 mm
